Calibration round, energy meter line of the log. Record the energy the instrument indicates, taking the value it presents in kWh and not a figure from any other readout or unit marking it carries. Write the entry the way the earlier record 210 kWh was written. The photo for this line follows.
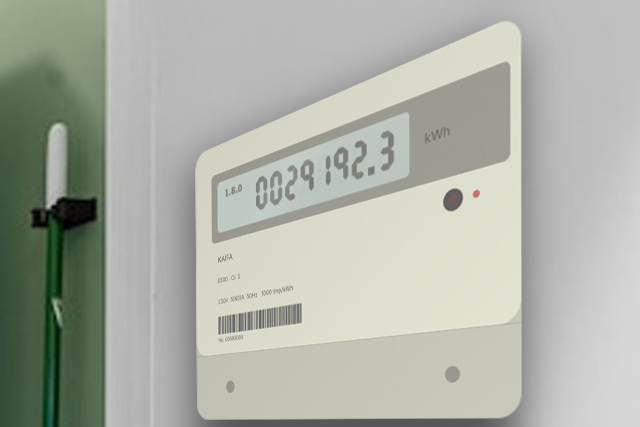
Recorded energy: 29192.3 kWh
